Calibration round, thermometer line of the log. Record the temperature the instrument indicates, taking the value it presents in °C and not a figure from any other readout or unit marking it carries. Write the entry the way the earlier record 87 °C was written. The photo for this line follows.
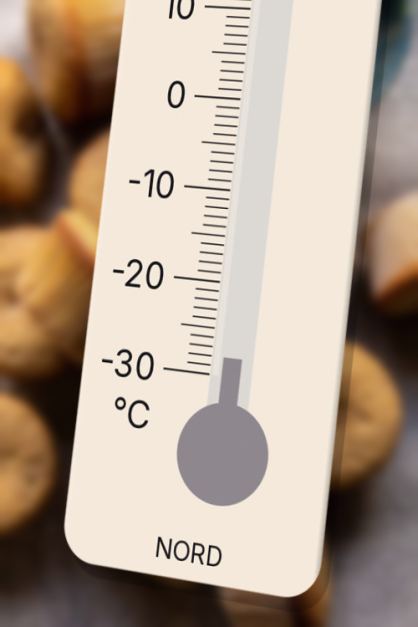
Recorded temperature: -28 °C
